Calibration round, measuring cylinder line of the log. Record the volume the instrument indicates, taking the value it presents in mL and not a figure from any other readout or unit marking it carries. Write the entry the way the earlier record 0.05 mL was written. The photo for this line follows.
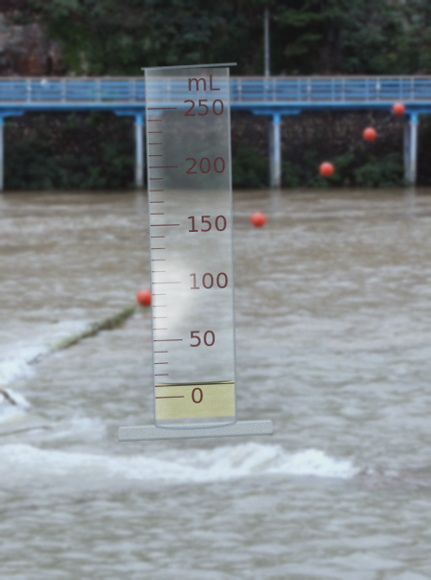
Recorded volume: 10 mL
